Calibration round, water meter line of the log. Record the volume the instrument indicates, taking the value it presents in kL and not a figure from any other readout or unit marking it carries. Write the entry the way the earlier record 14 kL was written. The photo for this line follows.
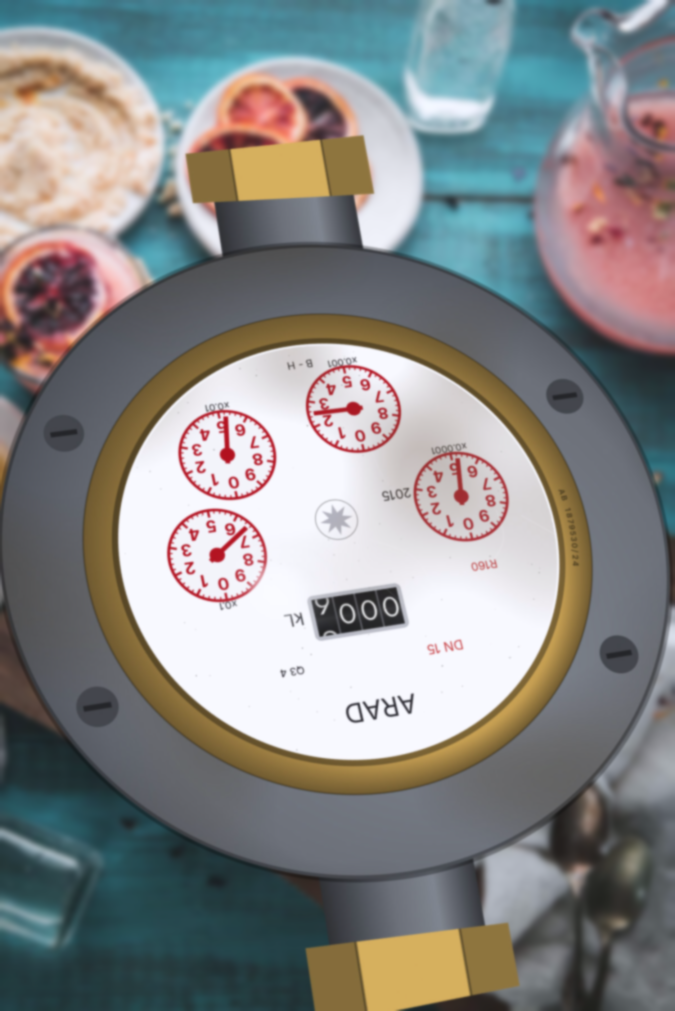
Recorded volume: 5.6525 kL
